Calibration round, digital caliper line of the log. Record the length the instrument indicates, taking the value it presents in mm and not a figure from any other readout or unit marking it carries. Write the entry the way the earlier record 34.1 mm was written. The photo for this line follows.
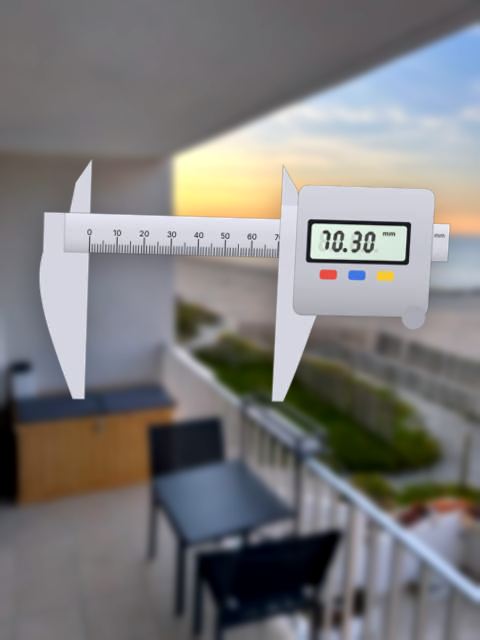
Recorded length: 70.30 mm
